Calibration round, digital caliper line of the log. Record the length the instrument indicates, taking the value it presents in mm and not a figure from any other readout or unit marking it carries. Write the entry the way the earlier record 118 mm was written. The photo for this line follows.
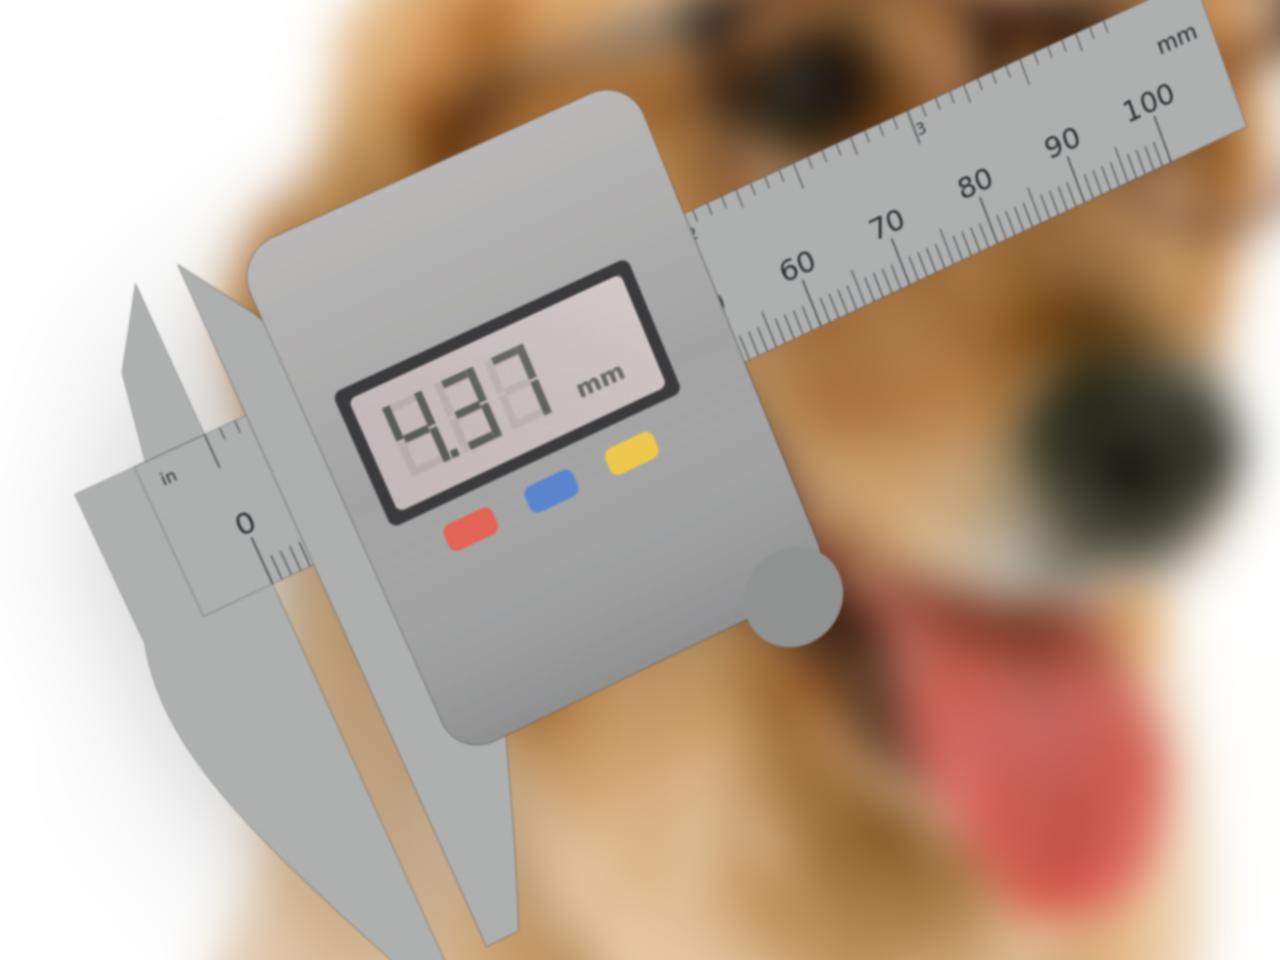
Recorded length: 4.37 mm
